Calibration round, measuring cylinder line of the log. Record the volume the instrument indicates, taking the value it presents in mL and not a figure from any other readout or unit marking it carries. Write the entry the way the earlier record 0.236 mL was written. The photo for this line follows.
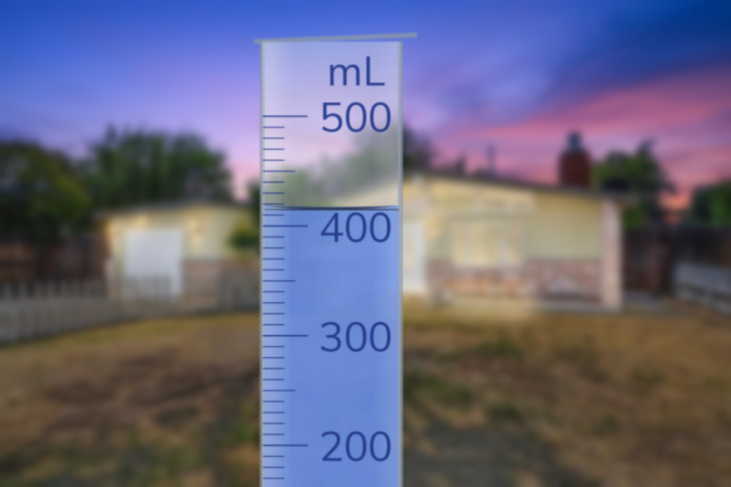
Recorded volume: 415 mL
